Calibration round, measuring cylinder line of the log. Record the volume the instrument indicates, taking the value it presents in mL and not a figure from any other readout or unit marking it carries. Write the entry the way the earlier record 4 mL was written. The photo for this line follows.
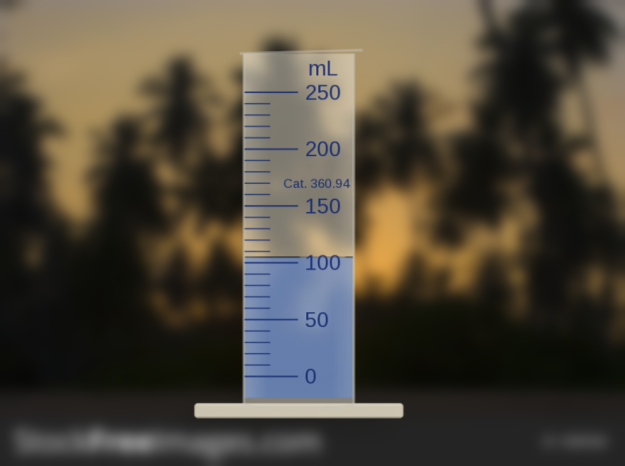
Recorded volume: 105 mL
